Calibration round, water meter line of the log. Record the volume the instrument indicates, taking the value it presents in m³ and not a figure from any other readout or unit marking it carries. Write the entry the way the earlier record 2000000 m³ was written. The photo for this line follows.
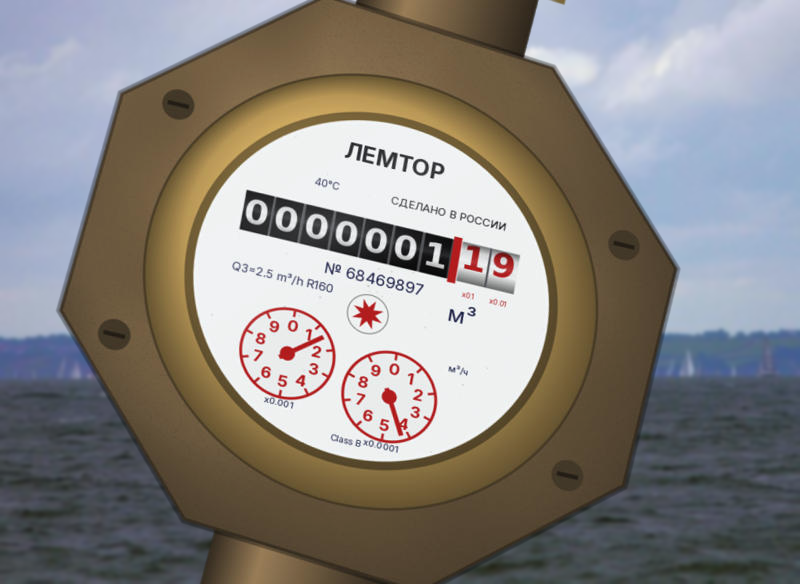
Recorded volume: 1.1914 m³
